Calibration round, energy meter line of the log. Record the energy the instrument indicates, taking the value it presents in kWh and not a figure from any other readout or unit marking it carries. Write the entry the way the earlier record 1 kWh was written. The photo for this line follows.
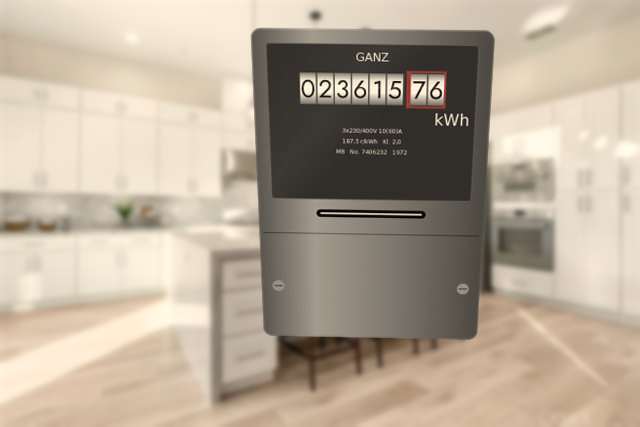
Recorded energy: 23615.76 kWh
